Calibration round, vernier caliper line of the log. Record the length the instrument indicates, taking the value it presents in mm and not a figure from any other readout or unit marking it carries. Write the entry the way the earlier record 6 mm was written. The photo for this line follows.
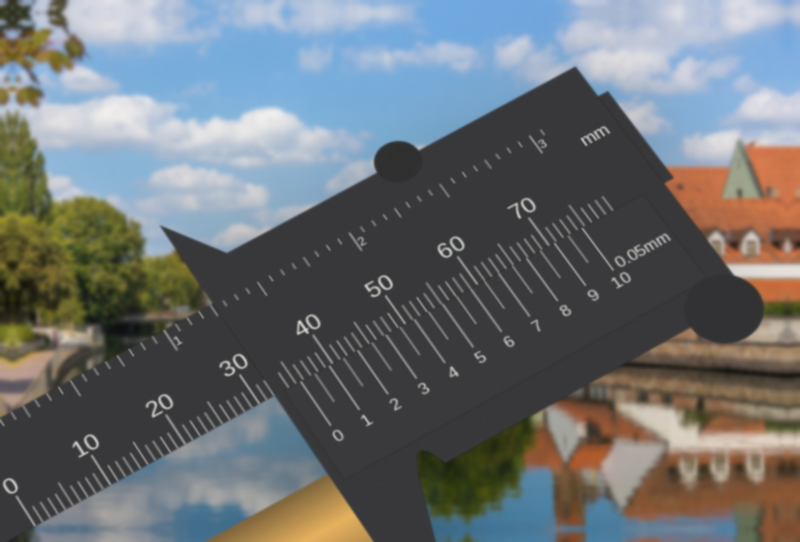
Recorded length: 35.6 mm
